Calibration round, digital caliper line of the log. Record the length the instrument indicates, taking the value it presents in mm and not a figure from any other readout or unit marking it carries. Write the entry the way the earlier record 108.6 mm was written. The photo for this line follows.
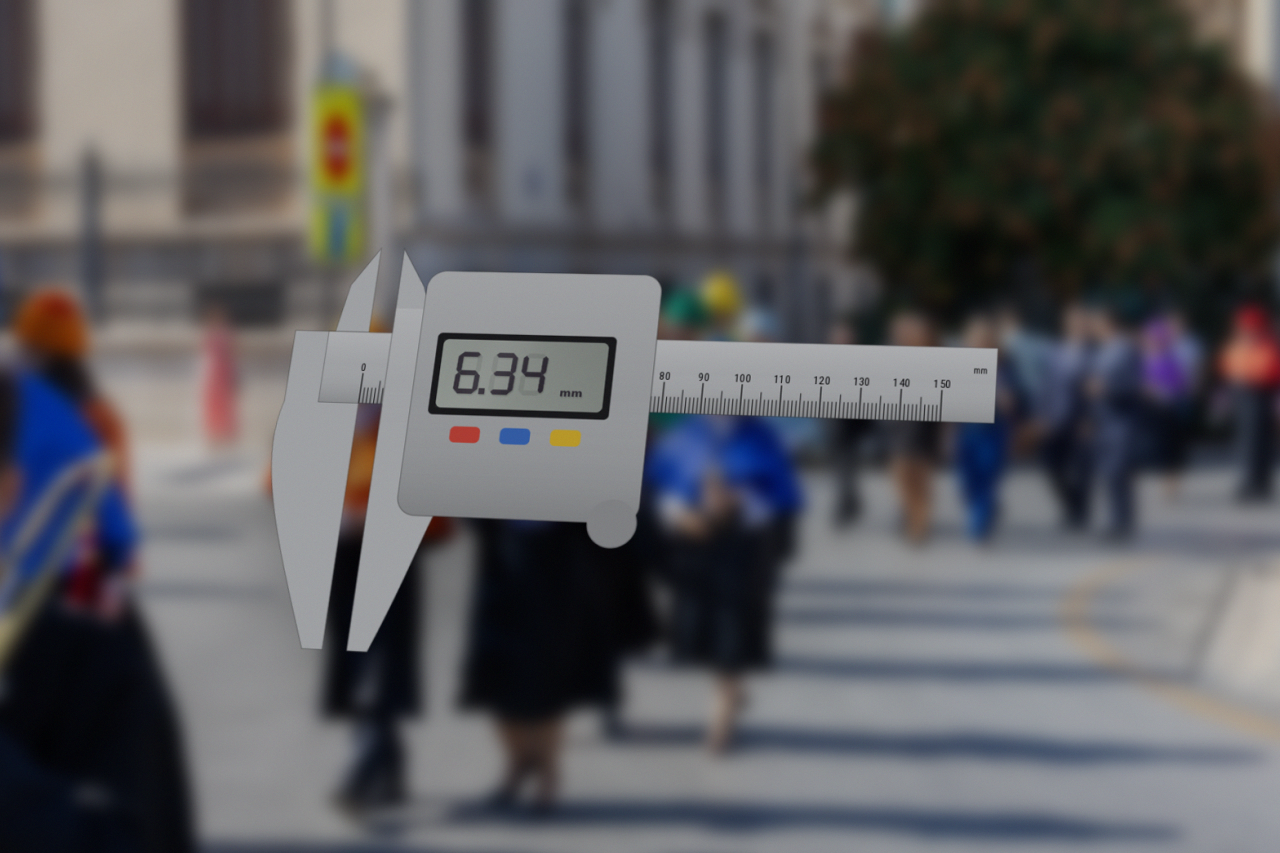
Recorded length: 6.34 mm
